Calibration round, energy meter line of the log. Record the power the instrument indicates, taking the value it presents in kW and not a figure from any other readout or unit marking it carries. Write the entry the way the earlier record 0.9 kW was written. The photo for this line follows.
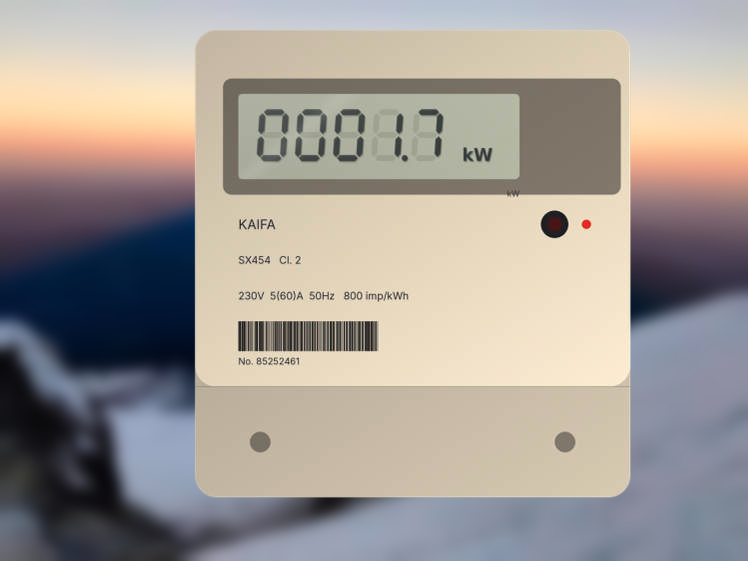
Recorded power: 1.7 kW
